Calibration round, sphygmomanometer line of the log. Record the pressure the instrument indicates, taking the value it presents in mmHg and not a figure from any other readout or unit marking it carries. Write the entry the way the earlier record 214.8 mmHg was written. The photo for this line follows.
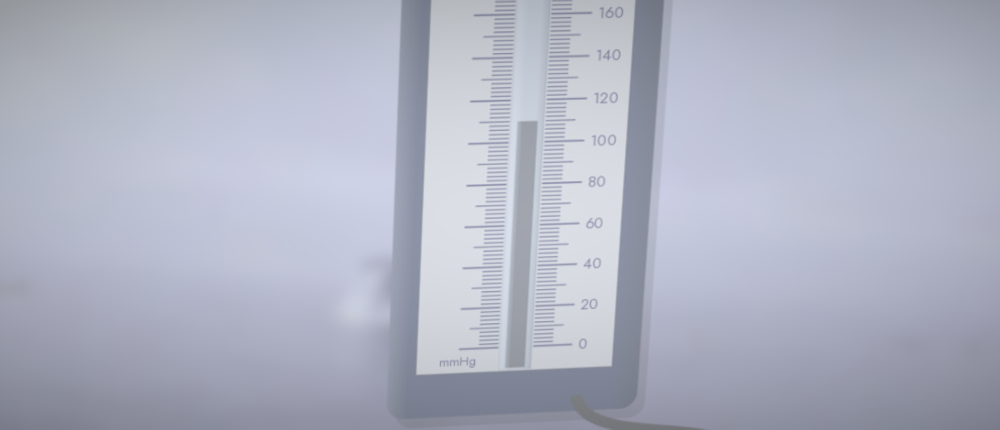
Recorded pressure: 110 mmHg
